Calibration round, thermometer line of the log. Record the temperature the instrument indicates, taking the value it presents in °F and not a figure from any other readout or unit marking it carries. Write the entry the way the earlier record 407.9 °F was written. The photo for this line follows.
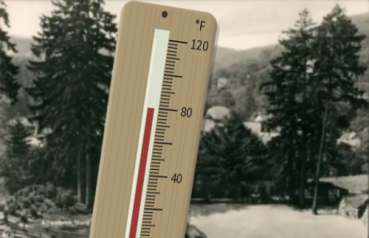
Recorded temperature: 80 °F
